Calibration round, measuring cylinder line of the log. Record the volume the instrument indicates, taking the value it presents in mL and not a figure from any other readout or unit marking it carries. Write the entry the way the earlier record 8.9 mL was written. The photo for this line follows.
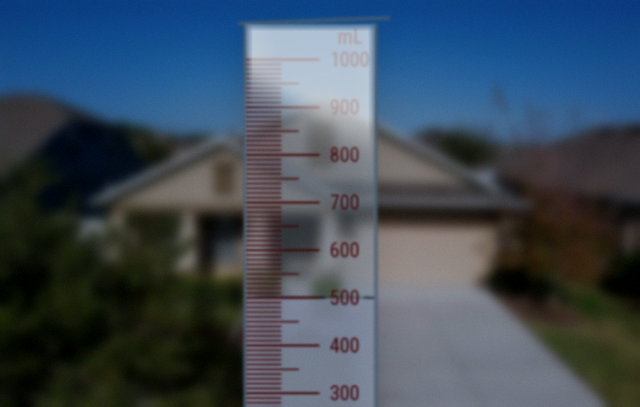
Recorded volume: 500 mL
